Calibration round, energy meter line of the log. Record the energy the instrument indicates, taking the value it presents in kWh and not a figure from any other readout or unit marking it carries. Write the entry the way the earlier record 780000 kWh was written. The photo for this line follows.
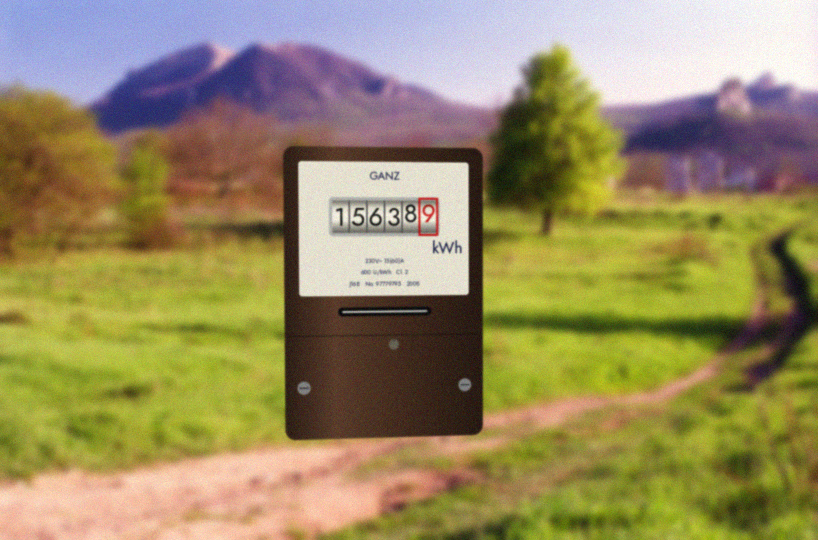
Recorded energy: 15638.9 kWh
